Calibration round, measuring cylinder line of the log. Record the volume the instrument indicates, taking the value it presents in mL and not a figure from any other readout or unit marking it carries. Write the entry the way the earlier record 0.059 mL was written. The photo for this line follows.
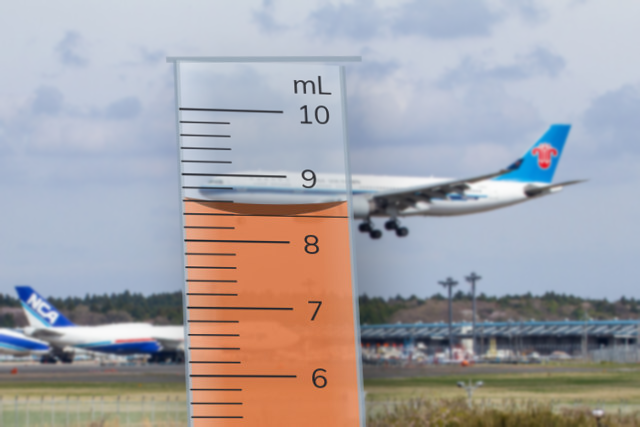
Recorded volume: 8.4 mL
